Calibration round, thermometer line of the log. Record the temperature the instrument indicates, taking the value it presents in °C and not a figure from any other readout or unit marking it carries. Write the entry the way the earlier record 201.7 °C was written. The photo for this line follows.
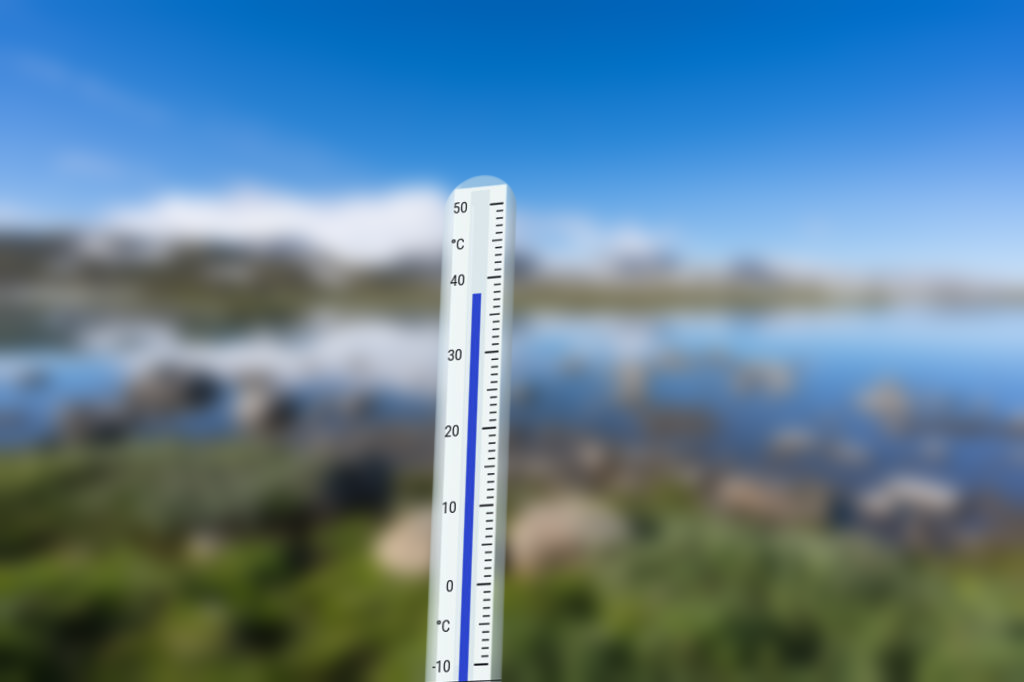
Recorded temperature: 38 °C
